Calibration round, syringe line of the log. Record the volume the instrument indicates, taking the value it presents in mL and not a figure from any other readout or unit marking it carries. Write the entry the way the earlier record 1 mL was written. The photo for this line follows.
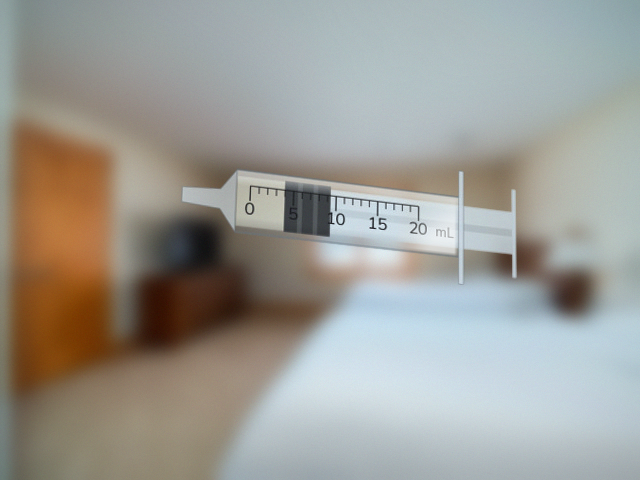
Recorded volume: 4 mL
